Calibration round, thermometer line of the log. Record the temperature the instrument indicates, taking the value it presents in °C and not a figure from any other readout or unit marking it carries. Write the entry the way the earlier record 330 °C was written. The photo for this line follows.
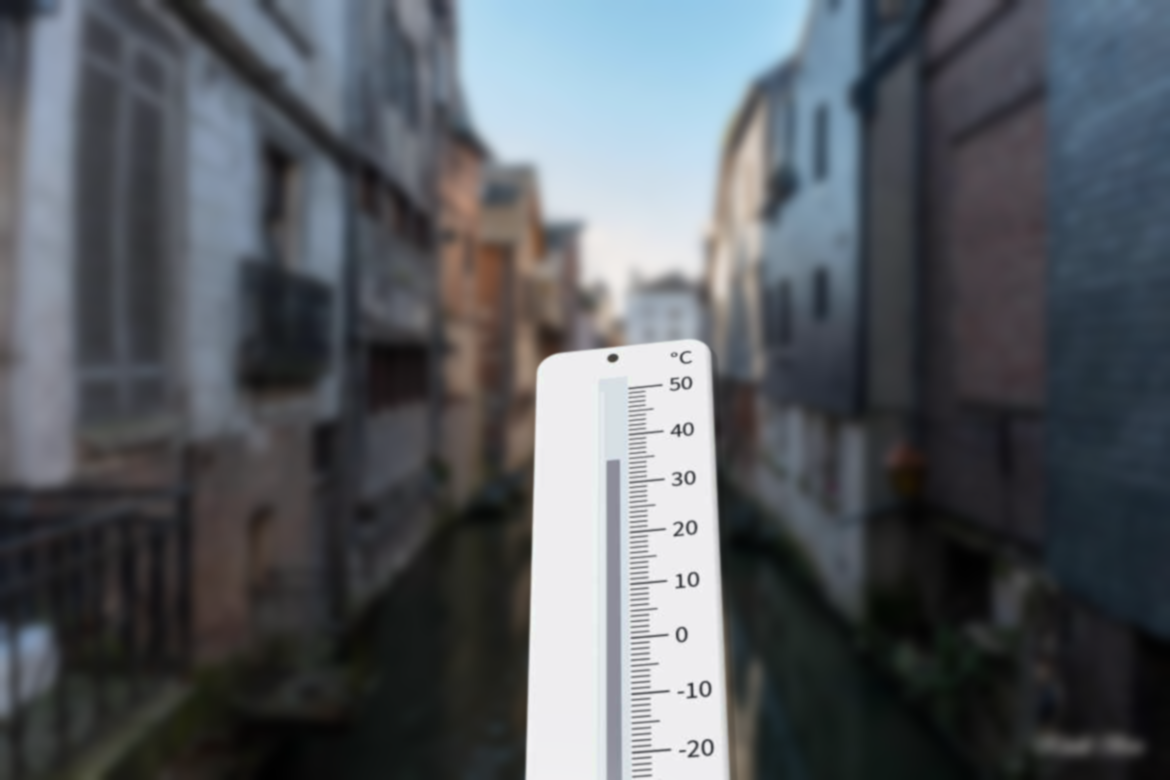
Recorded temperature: 35 °C
